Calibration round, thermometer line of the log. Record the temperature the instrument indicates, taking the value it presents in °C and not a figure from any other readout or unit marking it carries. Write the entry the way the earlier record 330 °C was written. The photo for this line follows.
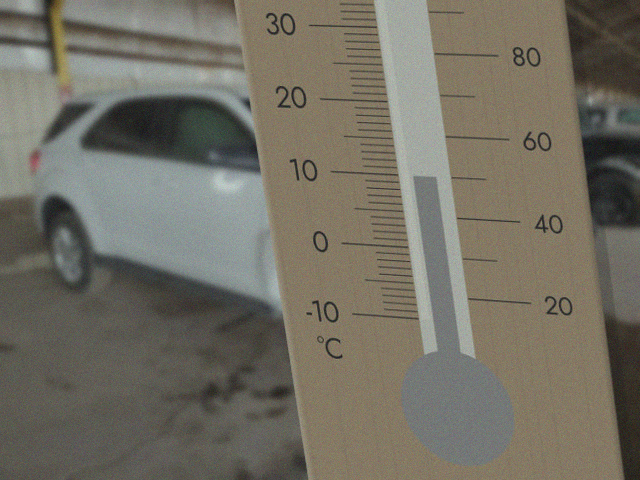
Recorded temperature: 10 °C
